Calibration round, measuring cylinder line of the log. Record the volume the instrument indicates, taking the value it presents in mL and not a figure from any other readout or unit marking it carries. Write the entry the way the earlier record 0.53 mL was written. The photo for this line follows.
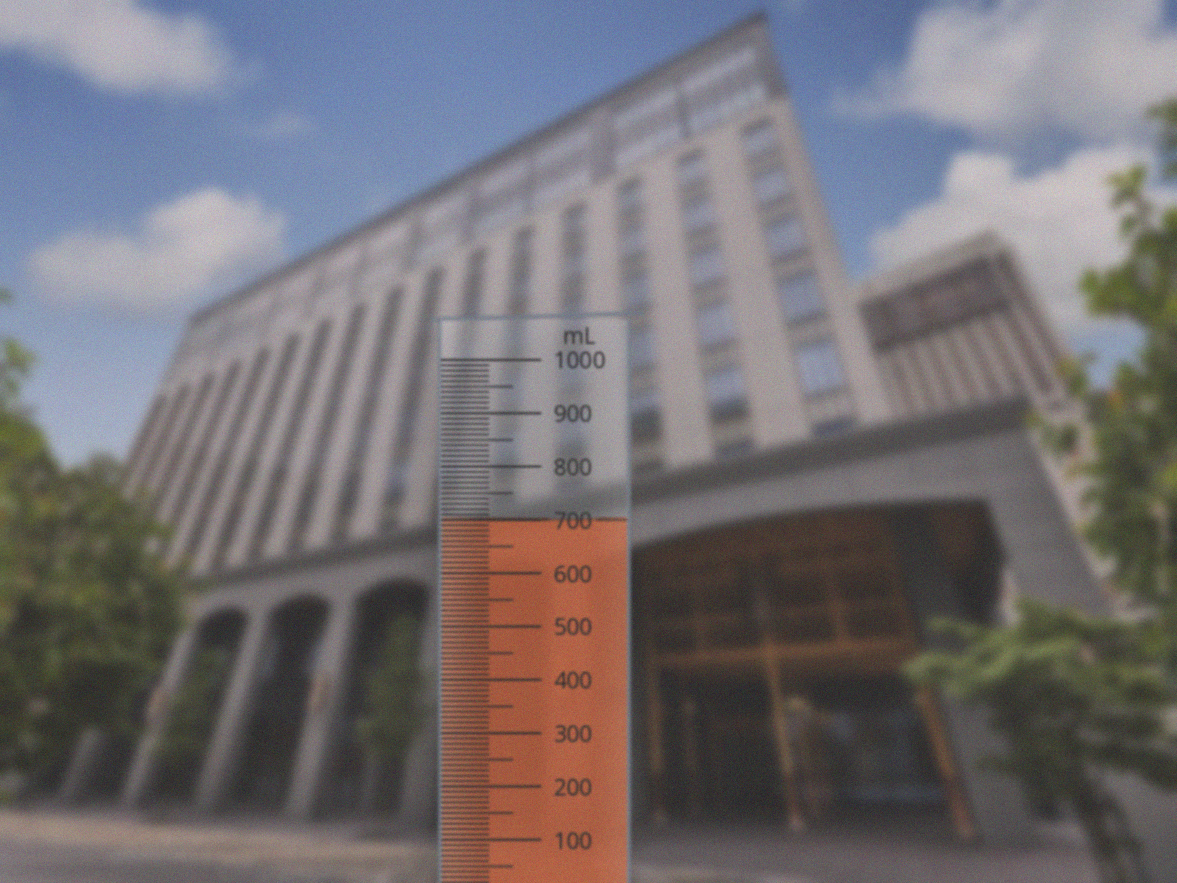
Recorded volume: 700 mL
